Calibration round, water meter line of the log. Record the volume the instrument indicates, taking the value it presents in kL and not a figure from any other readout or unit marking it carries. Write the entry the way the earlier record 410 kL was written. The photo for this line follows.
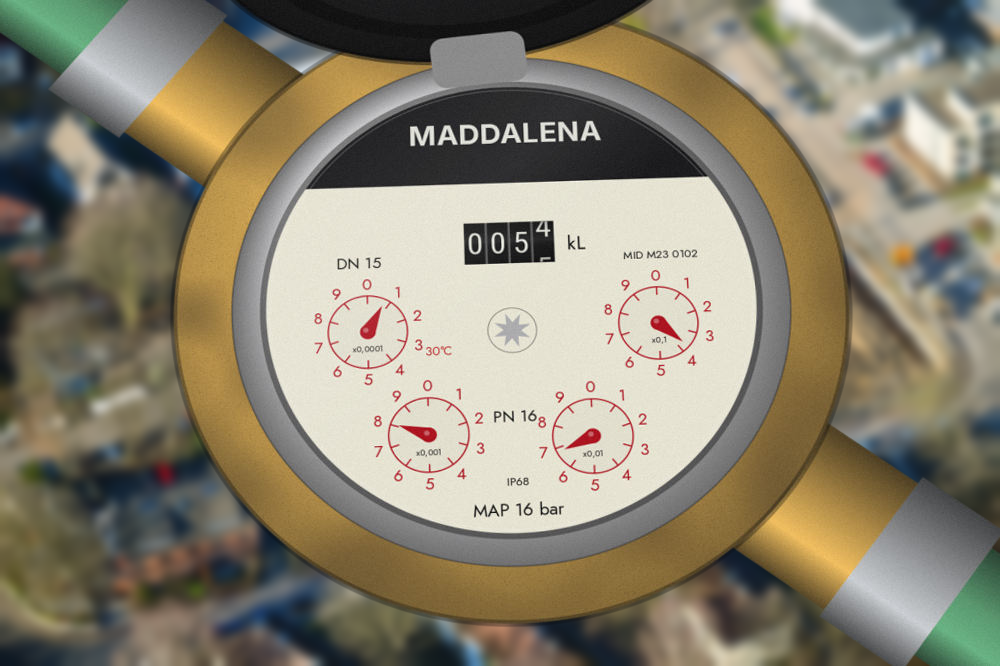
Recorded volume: 54.3680 kL
